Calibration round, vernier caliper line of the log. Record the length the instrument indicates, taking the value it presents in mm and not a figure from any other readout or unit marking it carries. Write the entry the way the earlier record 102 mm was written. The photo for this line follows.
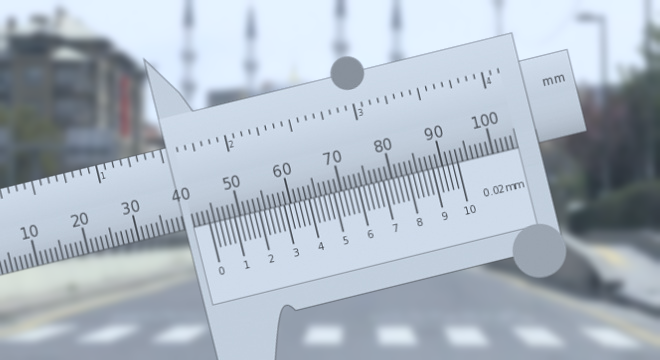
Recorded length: 44.0 mm
